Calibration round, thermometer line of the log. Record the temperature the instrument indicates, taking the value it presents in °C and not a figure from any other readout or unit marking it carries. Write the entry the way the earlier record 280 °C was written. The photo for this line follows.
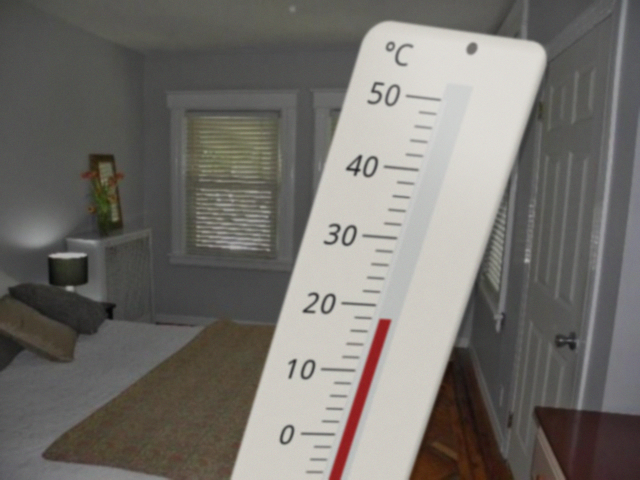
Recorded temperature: 18 °C
